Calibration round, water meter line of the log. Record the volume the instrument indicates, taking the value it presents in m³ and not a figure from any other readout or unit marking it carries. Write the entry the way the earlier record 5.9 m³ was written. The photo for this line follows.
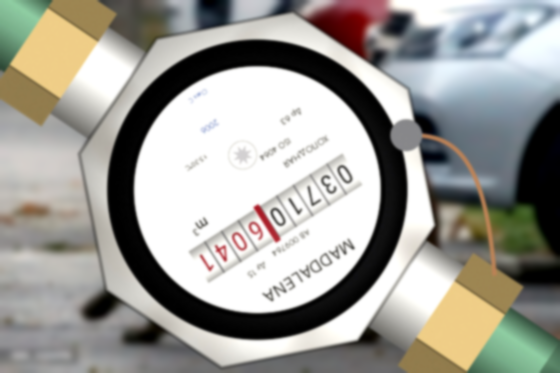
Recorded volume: 3710.6041 m³
